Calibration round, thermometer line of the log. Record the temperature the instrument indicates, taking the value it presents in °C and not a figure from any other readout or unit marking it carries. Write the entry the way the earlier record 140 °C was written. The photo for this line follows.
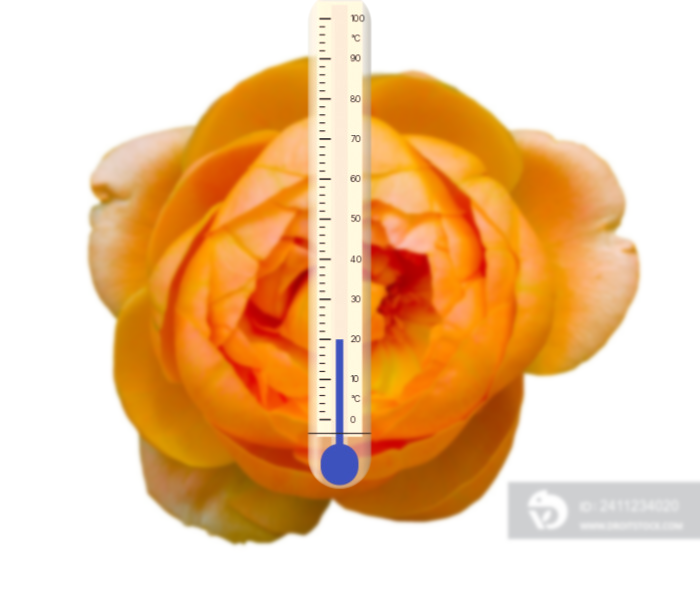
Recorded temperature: 20 °C
